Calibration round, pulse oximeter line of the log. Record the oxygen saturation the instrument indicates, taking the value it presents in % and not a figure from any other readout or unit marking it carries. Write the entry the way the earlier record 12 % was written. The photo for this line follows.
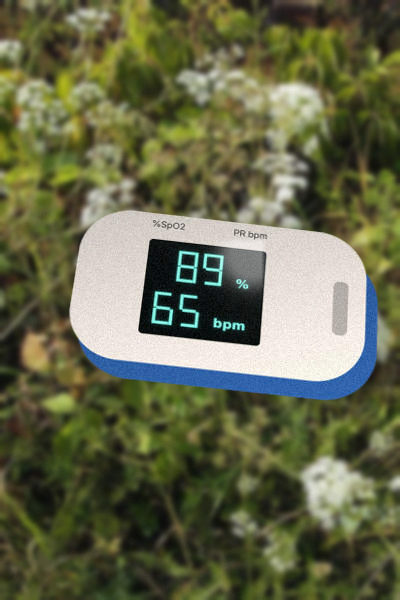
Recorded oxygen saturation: 89 %
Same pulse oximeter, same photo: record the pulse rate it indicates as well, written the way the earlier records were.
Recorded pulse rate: 65 bpm
